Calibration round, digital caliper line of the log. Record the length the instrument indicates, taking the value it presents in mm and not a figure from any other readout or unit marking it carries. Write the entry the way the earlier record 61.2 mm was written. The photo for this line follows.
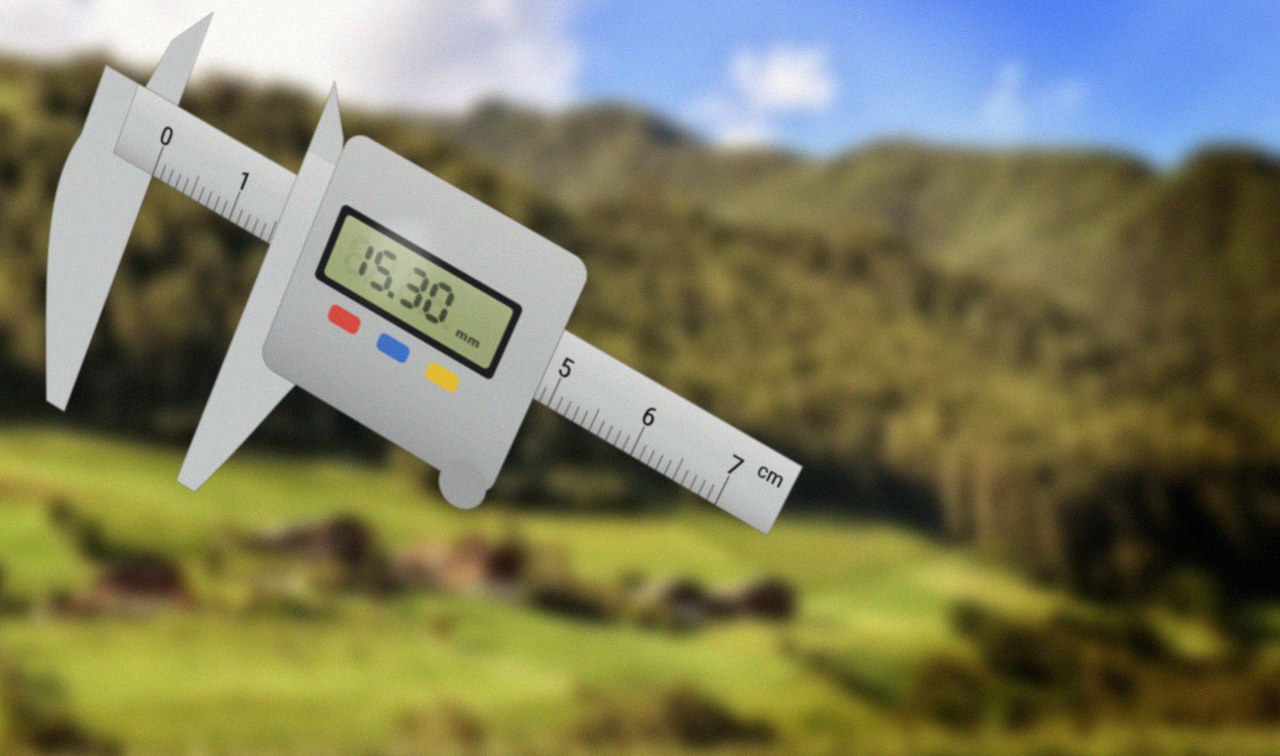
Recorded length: 15.30 mm
